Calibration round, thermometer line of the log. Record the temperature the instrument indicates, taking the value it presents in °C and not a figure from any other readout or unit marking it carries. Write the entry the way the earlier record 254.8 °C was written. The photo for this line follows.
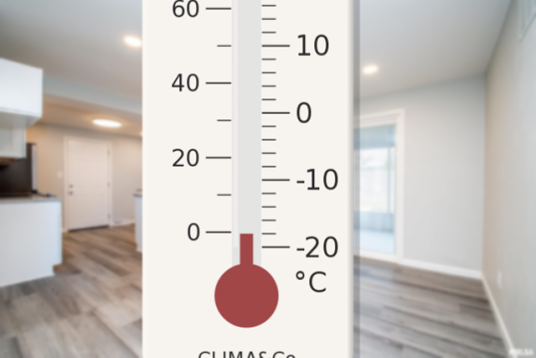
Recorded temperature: -18 °C
